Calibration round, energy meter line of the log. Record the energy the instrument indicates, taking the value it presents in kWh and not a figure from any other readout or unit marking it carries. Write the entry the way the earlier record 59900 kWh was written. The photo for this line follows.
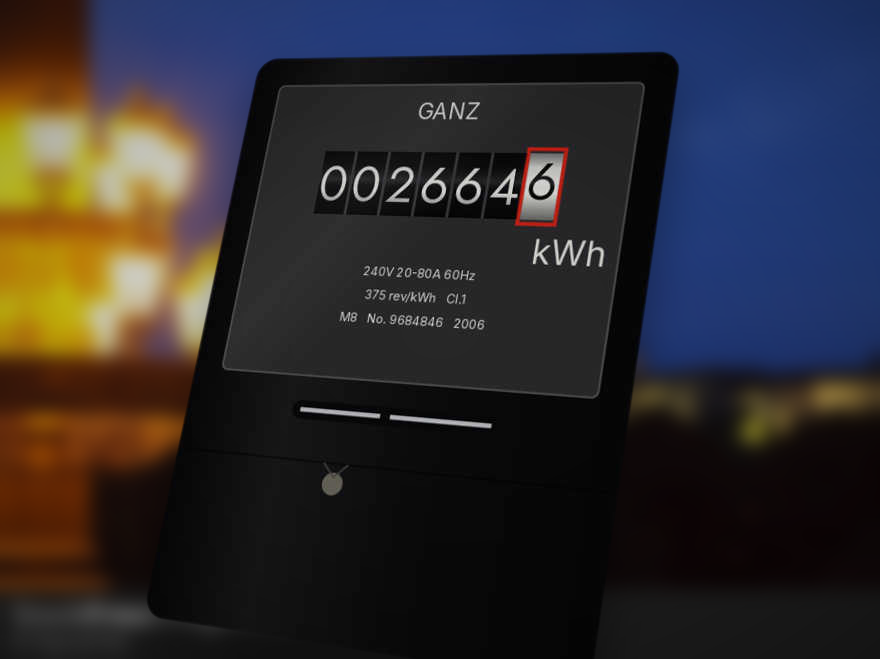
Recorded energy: 2664.6 kWh
